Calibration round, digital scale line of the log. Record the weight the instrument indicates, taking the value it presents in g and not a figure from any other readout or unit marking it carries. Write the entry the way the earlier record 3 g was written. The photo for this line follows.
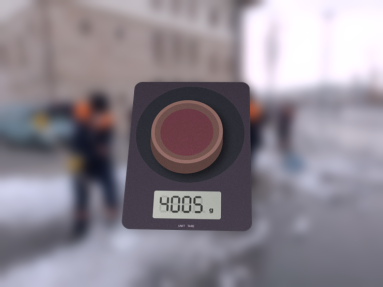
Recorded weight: 4005 g
